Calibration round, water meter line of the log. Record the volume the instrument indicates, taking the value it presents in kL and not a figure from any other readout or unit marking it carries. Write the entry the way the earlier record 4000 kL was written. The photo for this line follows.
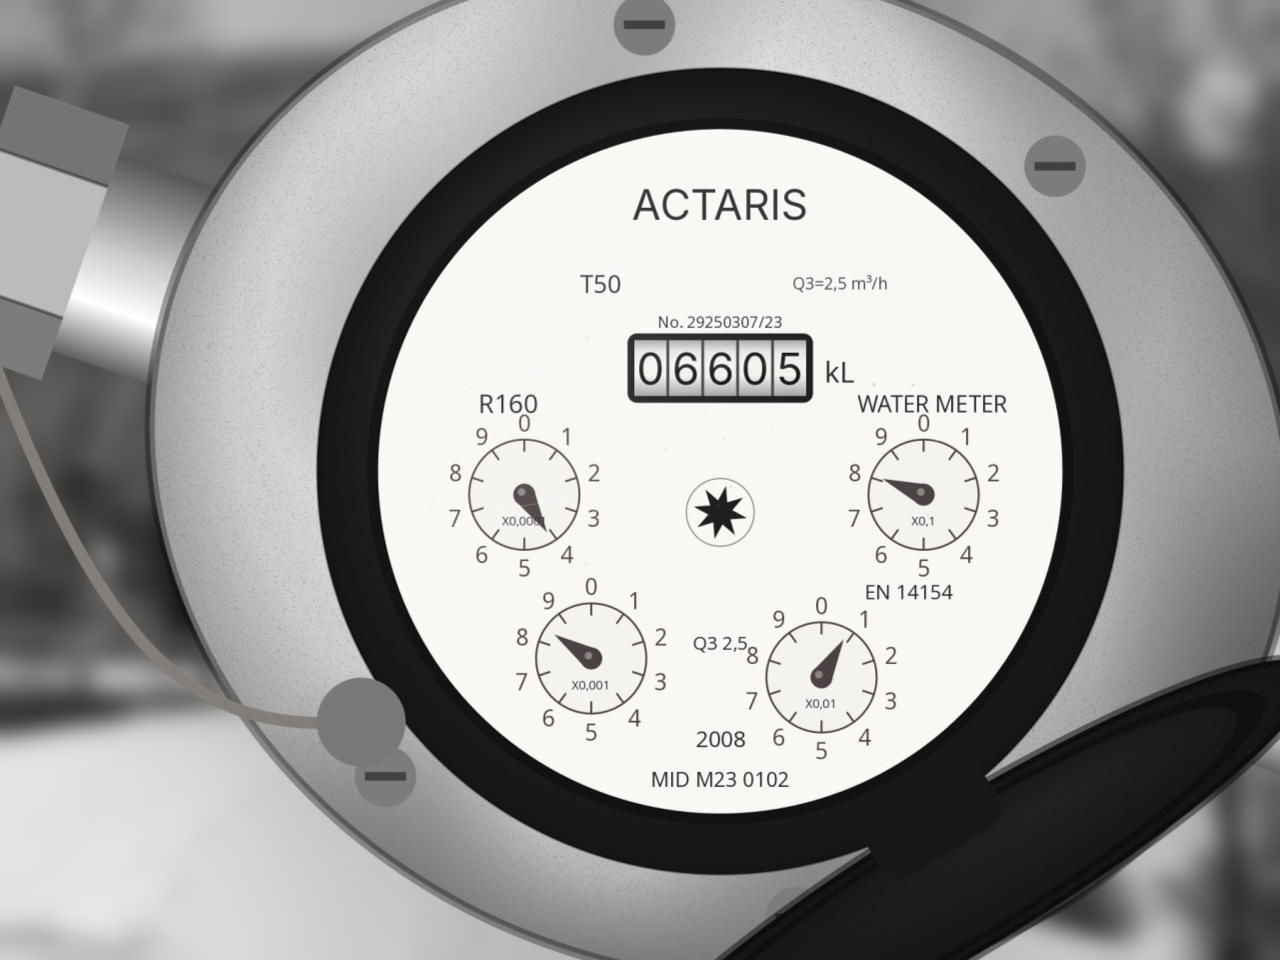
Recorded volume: 6605.8084 kL
